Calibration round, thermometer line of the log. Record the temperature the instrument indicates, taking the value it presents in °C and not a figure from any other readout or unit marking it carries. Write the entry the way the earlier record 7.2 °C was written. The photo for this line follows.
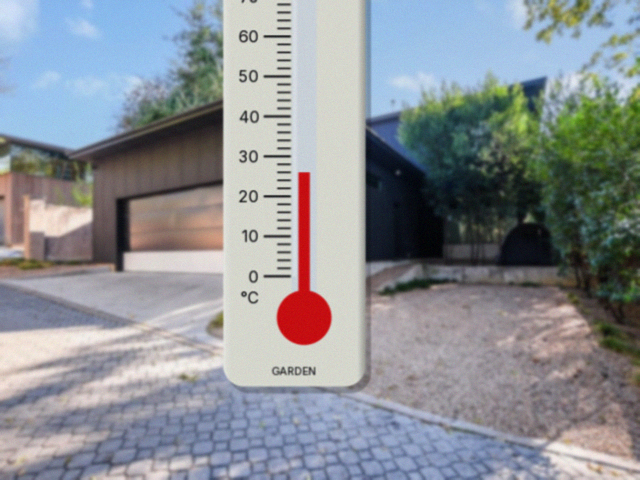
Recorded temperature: 26 °C
